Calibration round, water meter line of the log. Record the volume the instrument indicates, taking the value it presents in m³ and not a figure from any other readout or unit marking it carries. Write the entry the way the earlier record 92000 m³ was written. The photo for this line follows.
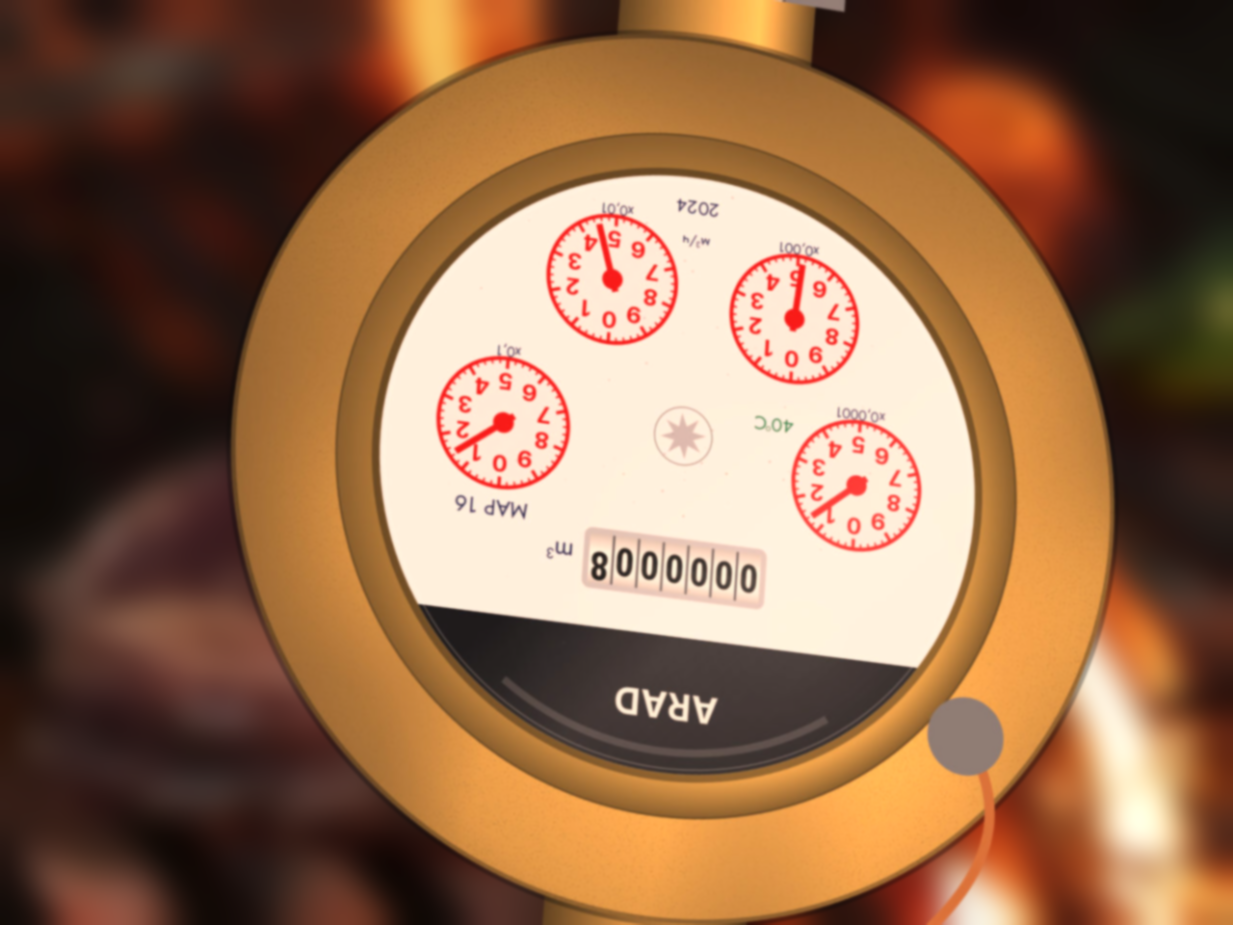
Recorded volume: 8.1451 m³
